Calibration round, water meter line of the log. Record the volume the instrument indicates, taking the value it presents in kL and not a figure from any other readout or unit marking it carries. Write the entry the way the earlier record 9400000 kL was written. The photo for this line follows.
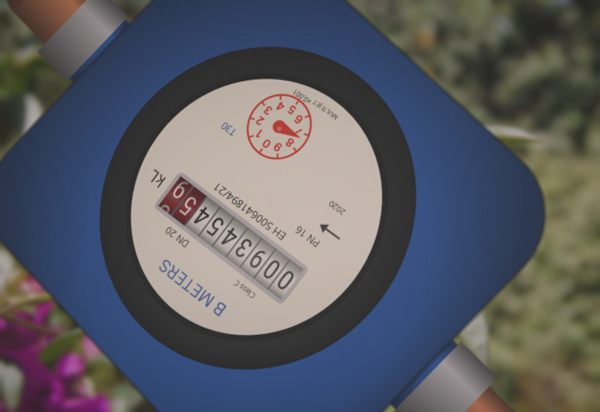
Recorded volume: 93454.587 kL
